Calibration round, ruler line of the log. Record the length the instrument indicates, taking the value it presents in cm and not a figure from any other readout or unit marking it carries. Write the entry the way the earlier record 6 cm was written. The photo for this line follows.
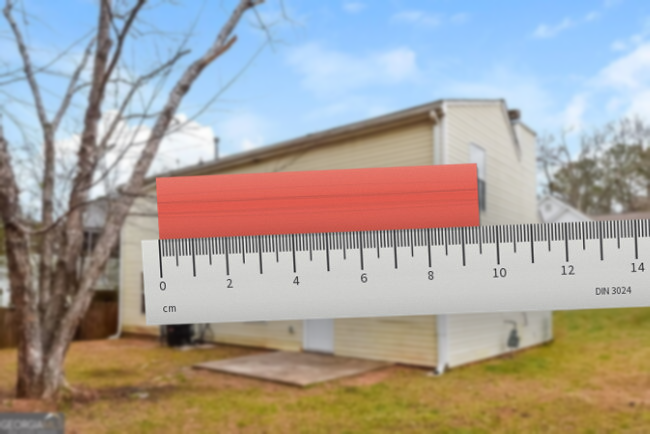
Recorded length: 9.5 cm
